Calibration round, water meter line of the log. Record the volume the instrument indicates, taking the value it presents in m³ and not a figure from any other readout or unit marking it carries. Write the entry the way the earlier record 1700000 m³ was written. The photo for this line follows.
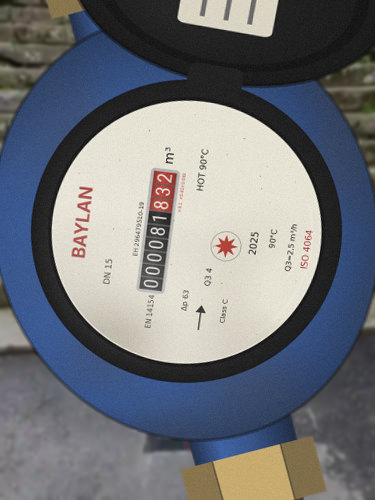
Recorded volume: 81.832 m³
